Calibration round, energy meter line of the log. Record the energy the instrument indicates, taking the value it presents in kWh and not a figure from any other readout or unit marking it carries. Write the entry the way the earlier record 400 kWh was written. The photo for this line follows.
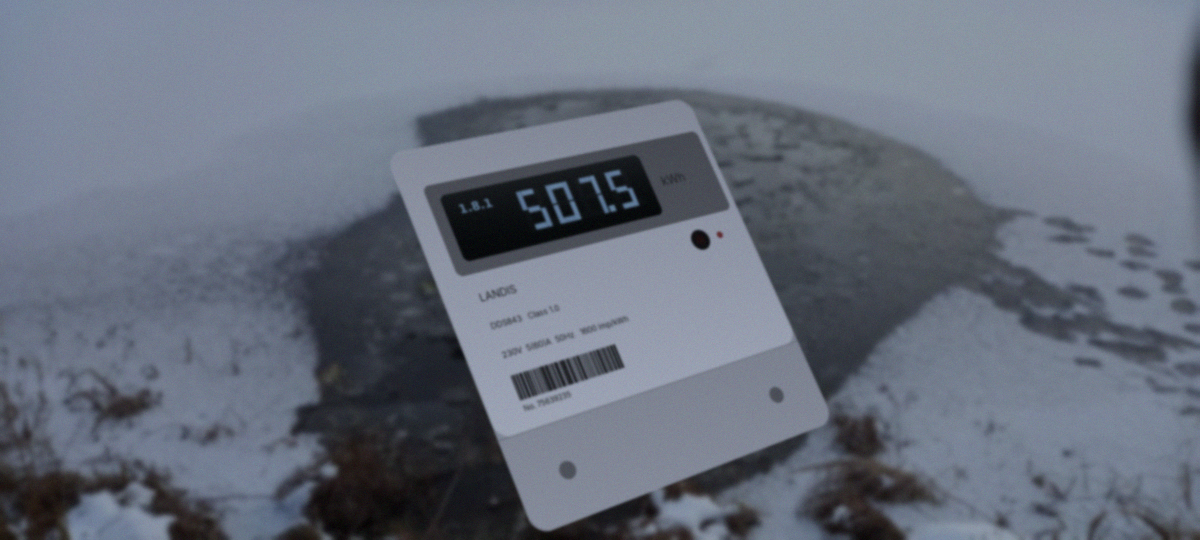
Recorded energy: 507.5 kWh
